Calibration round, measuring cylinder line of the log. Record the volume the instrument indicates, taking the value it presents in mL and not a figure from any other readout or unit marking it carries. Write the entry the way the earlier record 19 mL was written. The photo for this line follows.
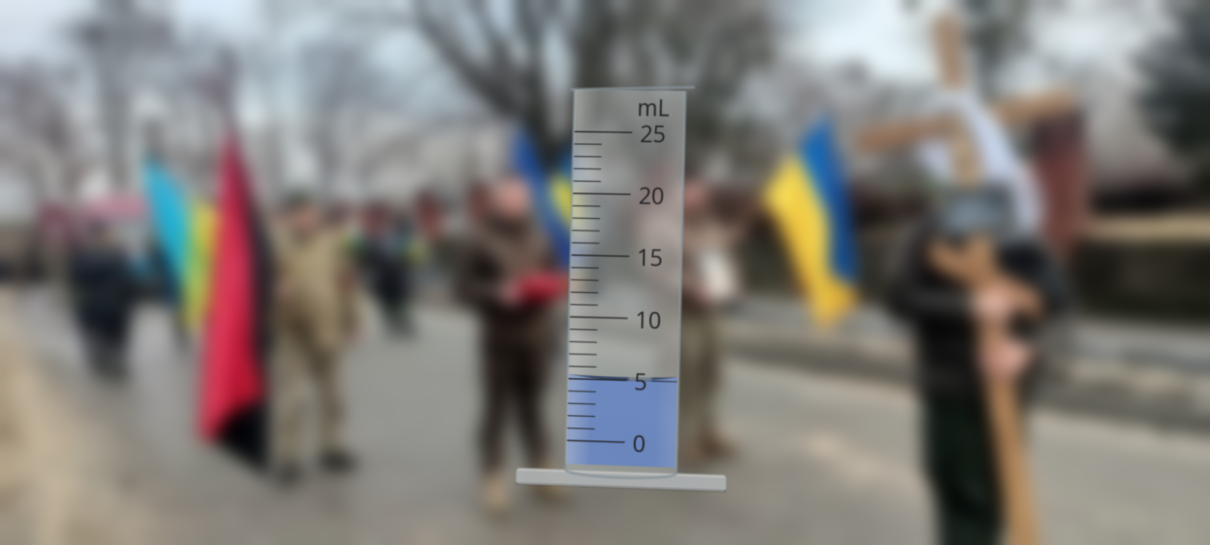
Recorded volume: 5 mL
